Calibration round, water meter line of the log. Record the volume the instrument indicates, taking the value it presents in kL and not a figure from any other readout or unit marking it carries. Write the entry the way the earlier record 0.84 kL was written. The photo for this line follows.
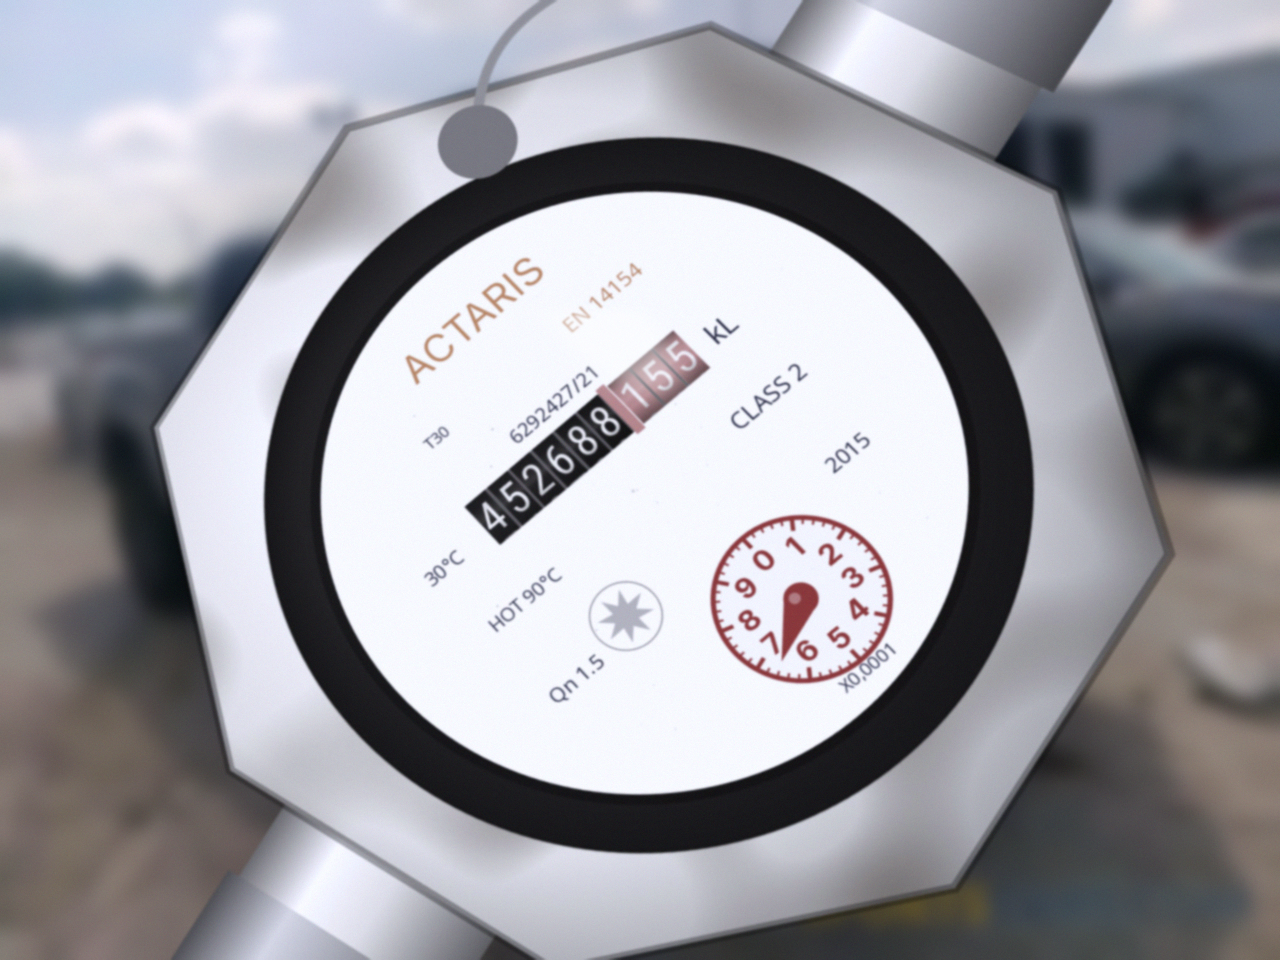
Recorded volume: 452688.1556 kL
